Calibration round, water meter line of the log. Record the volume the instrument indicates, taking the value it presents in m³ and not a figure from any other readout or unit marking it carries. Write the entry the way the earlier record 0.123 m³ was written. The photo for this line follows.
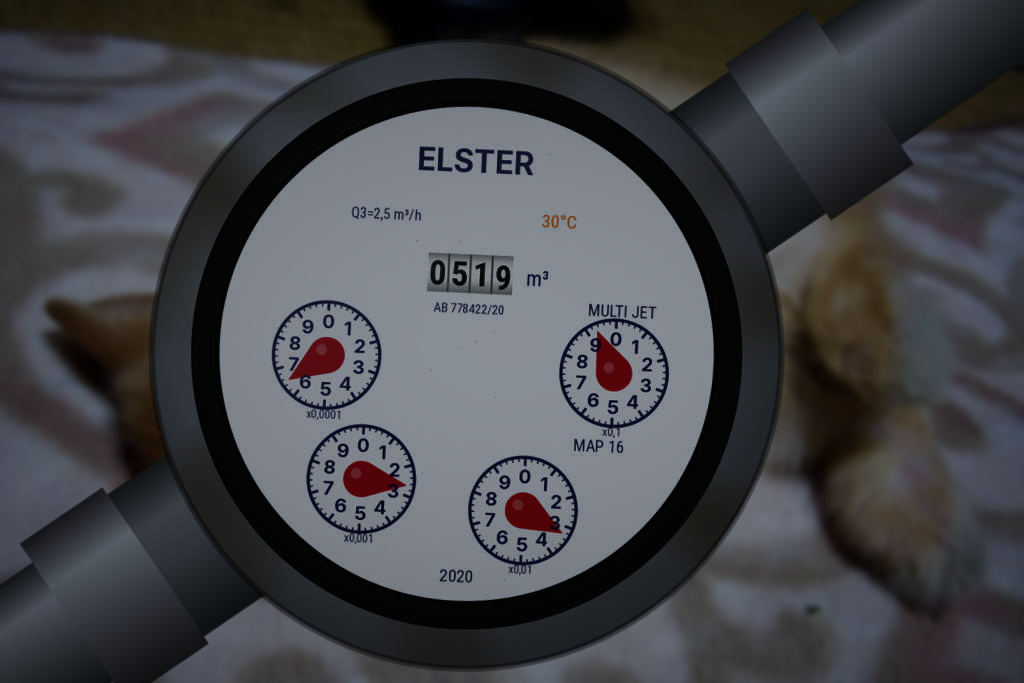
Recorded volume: 518.9326 m³
